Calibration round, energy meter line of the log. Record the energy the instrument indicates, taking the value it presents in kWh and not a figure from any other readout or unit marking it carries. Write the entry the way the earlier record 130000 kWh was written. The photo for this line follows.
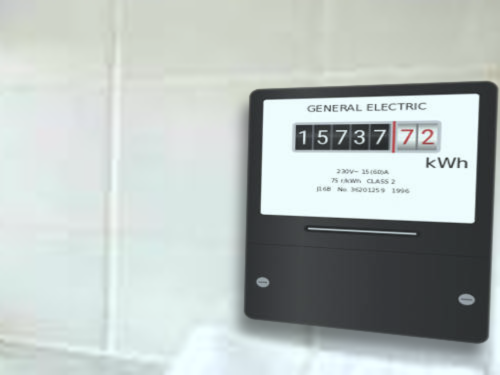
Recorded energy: 15737.72 kWh
